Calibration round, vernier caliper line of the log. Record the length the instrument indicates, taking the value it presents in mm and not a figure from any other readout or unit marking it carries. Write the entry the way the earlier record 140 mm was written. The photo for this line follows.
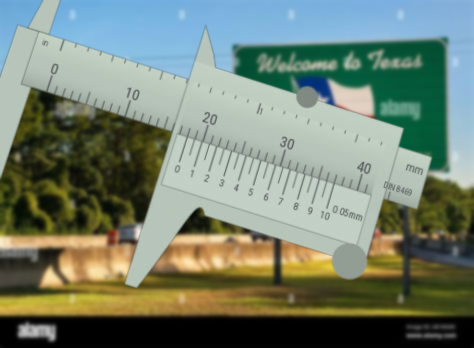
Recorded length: 18.0 mm
